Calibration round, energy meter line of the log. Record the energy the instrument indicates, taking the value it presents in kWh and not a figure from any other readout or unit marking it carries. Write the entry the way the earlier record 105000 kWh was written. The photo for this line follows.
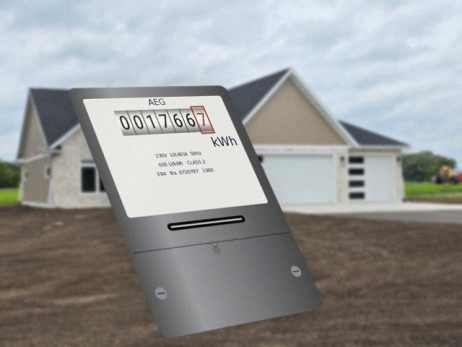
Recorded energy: 1766.7 kWh
